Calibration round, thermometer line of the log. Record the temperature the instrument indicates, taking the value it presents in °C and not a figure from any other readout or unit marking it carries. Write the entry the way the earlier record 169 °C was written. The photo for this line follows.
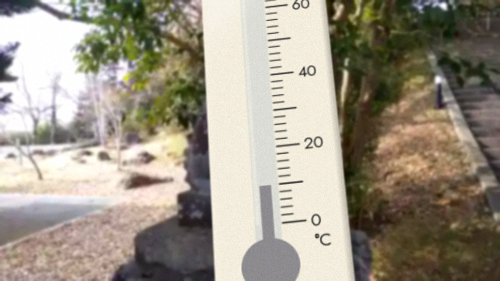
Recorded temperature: 10 °C
